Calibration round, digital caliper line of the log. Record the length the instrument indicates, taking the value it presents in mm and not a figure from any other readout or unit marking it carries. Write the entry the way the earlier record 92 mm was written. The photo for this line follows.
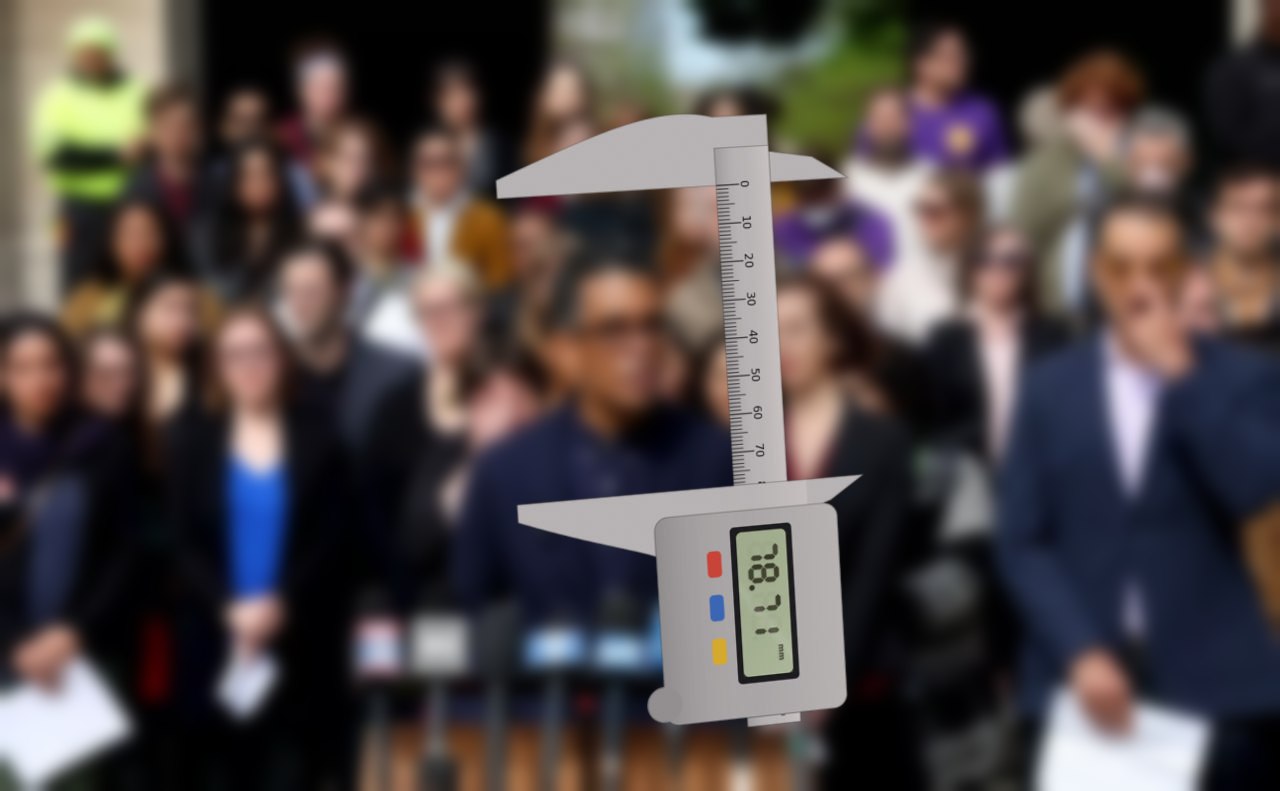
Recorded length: 78.71 mm
